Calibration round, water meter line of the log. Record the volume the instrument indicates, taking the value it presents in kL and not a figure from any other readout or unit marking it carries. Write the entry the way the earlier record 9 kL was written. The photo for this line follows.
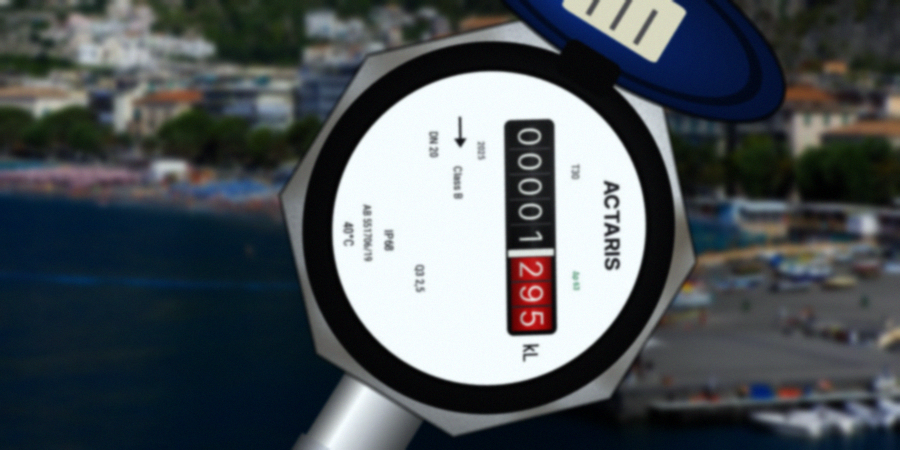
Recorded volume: 1.295 kL
